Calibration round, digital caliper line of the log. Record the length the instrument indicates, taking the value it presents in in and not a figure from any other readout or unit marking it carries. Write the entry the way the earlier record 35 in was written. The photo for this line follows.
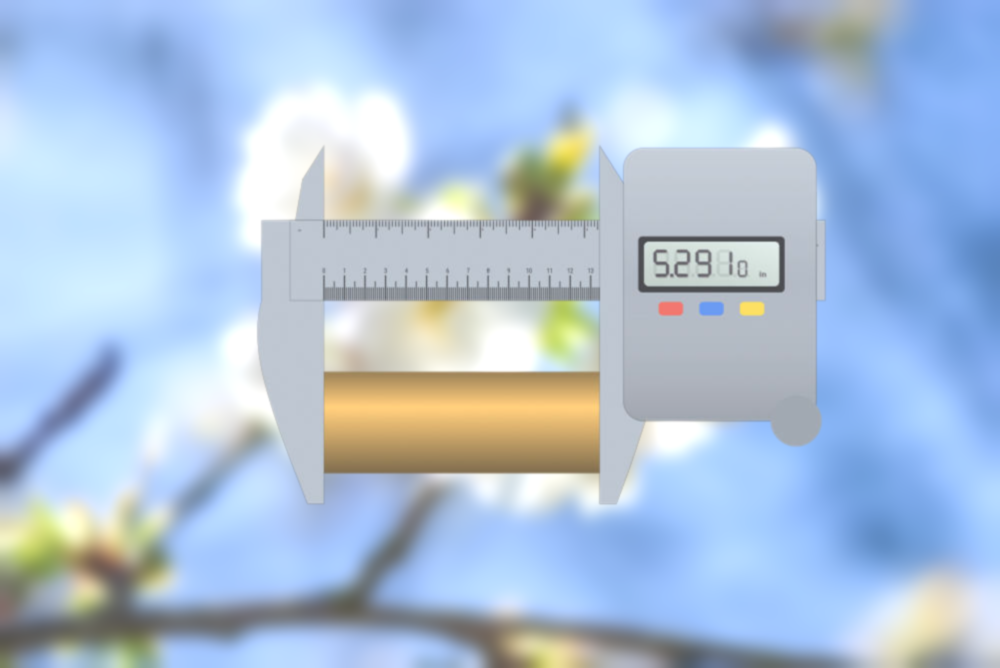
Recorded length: 5.2910 in
